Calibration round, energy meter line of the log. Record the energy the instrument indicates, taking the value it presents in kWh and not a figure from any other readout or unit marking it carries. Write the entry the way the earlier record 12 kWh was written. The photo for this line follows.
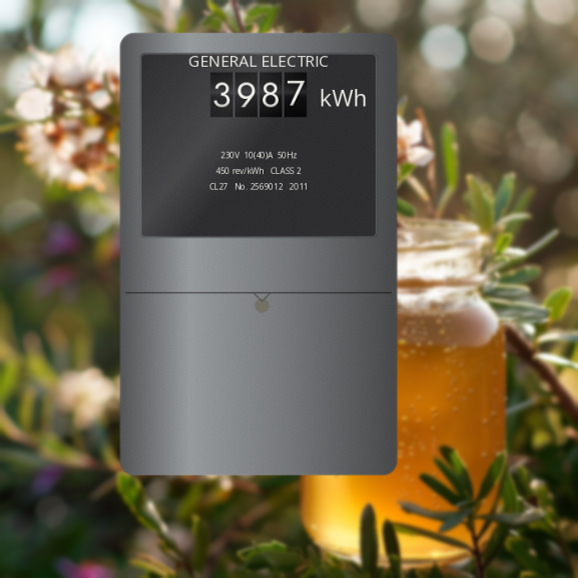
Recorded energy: 3987 kWh
